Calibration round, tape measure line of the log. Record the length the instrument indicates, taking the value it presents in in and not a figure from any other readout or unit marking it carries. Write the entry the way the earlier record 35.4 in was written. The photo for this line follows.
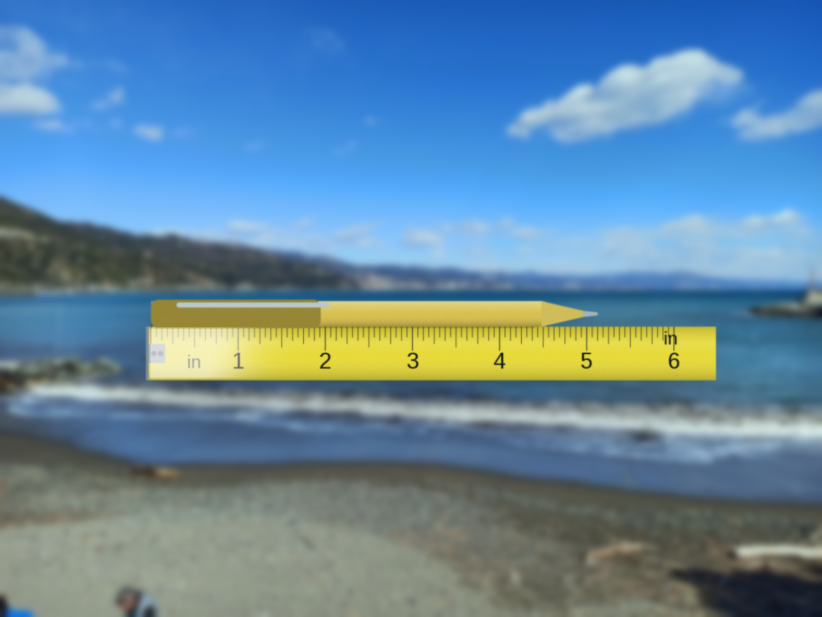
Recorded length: 5.125 in
